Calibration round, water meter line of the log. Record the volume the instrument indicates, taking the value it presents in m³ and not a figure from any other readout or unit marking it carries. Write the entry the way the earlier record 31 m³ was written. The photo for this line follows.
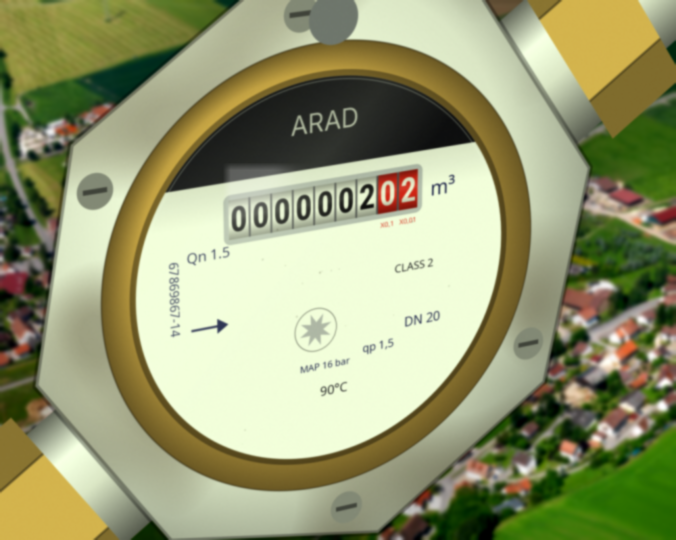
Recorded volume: 2.02 m³
